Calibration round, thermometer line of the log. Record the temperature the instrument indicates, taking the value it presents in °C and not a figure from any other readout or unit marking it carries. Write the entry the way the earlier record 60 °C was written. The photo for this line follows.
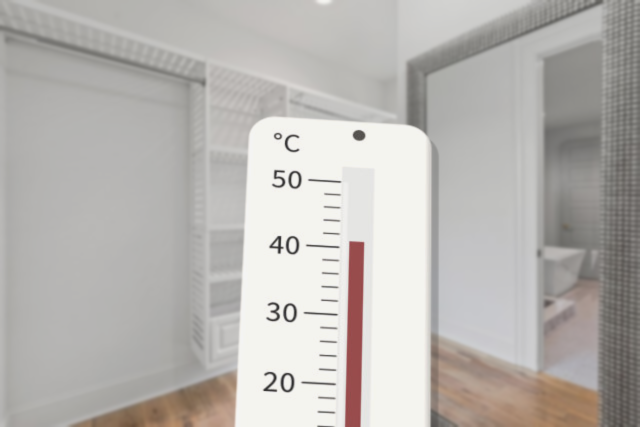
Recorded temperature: 41 °C
